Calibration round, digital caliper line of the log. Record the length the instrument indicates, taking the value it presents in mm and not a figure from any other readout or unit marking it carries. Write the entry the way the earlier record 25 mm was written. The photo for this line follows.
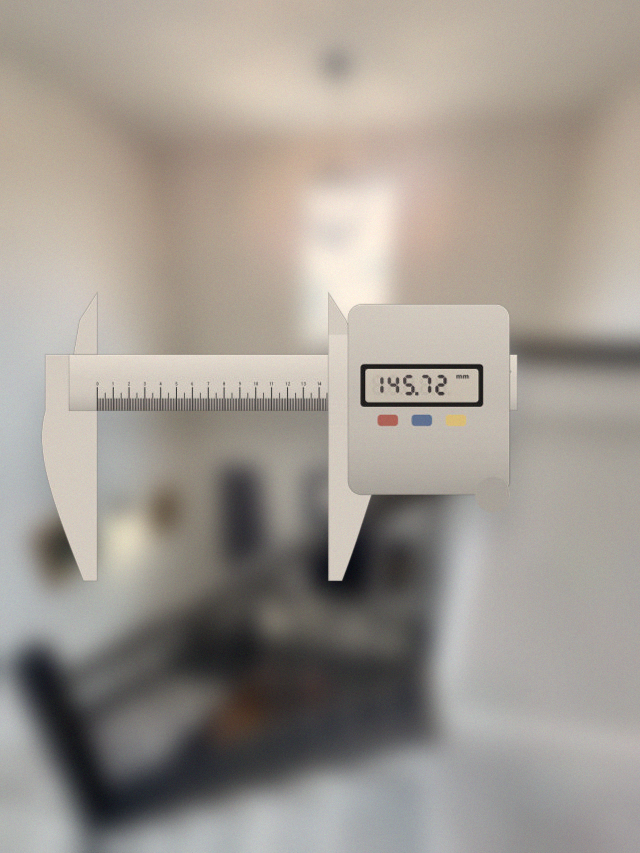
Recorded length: 145.72 mm
